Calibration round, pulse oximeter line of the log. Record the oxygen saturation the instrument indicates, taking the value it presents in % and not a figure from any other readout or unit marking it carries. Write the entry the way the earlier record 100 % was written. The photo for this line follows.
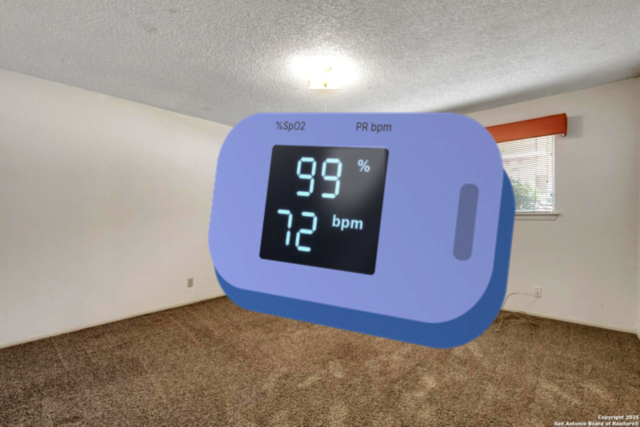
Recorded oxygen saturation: 99 %
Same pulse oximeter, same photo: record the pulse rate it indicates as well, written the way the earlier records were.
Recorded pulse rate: 72 bpm
